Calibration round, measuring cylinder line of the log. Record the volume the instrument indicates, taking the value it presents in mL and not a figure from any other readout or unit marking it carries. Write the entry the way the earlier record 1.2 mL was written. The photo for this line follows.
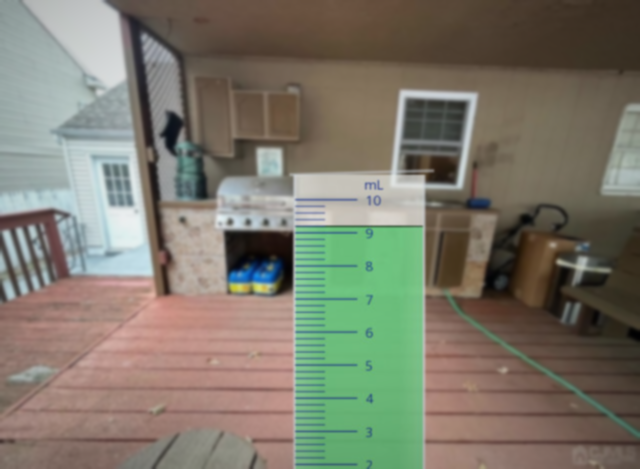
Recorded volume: 9.2 mL
